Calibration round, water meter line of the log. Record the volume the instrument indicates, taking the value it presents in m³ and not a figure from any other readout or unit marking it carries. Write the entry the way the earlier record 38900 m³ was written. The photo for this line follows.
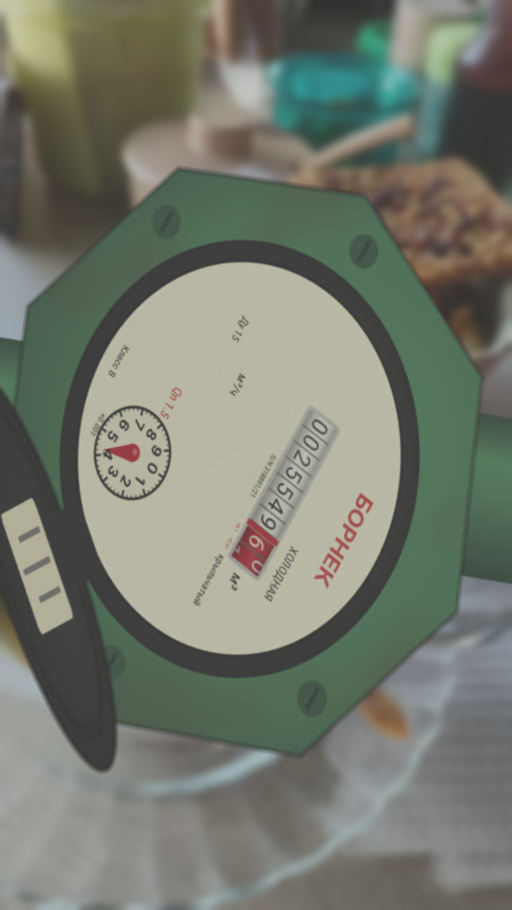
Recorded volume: 25549.604 m³
